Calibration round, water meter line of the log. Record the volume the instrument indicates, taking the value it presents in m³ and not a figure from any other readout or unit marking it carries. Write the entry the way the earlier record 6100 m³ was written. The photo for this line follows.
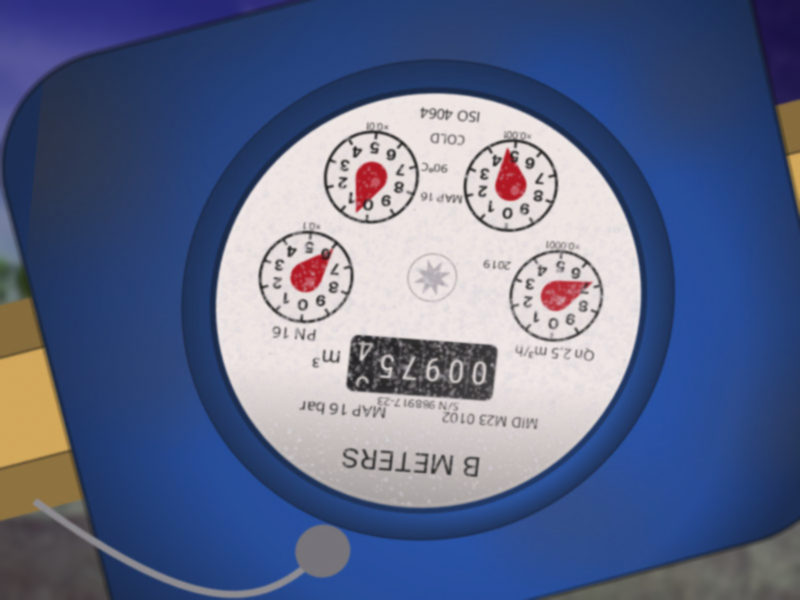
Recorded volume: 9753.6046 m³
